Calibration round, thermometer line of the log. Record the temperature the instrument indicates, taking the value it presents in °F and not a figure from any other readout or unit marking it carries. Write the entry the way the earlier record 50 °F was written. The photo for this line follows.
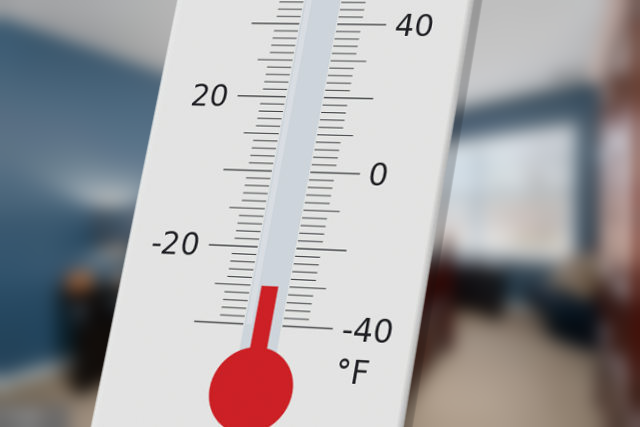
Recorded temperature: -30 °F
